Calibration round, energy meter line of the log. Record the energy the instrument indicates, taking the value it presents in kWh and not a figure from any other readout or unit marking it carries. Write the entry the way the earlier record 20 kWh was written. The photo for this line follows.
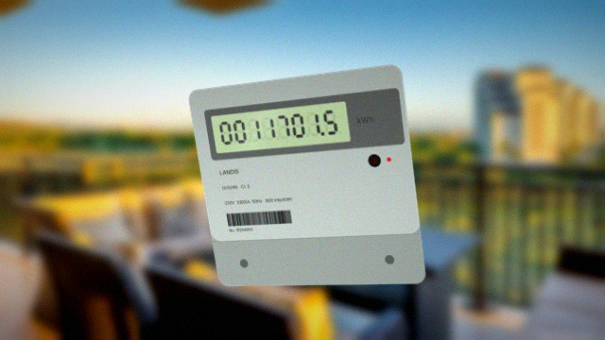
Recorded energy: 11701.5 kWh
